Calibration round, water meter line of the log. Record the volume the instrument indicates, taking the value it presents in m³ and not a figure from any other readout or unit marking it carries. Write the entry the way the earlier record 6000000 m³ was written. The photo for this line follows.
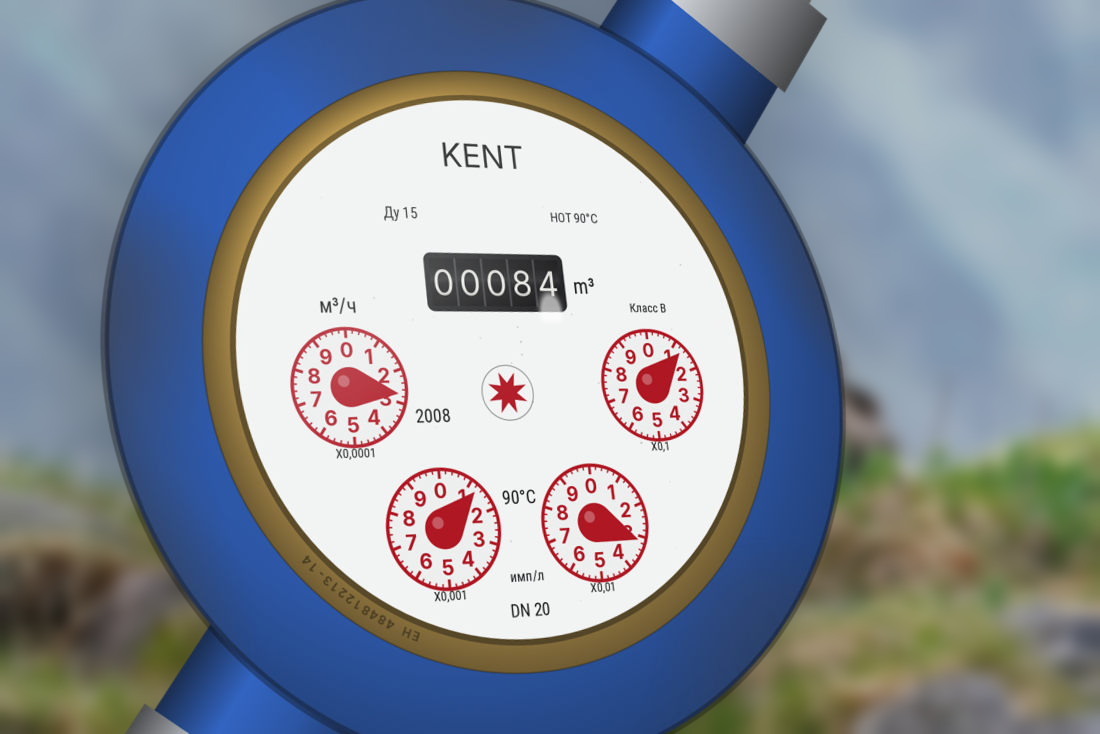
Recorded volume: 84.1312 m³
